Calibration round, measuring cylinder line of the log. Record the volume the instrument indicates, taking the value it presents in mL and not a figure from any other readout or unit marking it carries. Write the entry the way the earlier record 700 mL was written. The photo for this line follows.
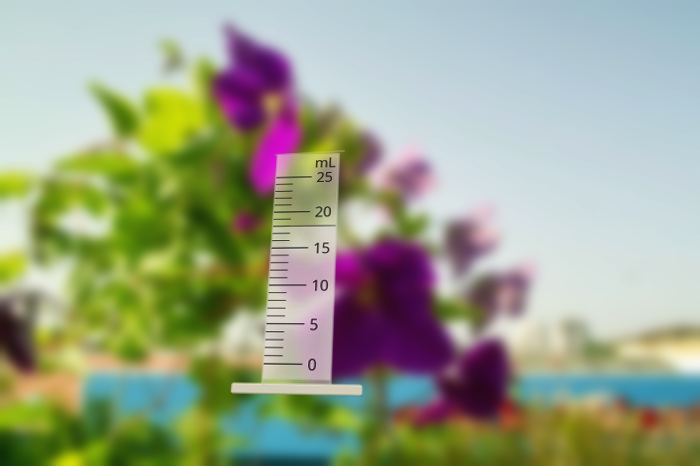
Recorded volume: 18 mL
